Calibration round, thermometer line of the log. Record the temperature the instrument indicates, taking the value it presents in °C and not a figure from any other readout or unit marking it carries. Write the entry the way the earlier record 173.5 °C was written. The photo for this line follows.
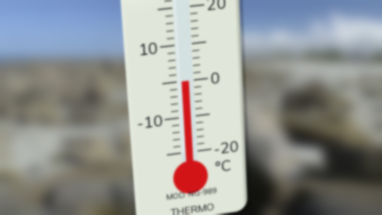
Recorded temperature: 0 °C
